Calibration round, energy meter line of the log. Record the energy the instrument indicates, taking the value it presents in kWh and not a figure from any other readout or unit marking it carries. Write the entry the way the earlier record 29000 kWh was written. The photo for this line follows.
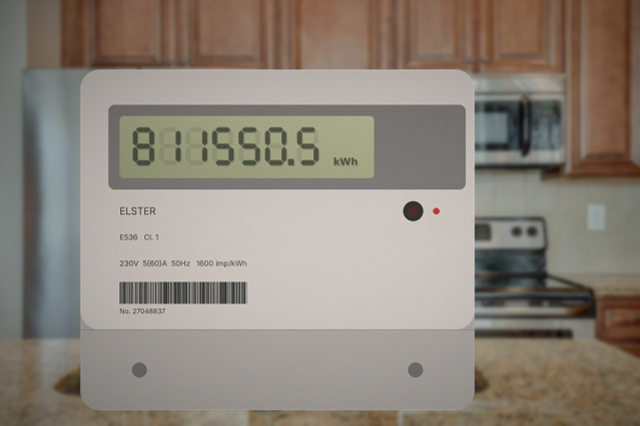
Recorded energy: 811550.5 kWh
